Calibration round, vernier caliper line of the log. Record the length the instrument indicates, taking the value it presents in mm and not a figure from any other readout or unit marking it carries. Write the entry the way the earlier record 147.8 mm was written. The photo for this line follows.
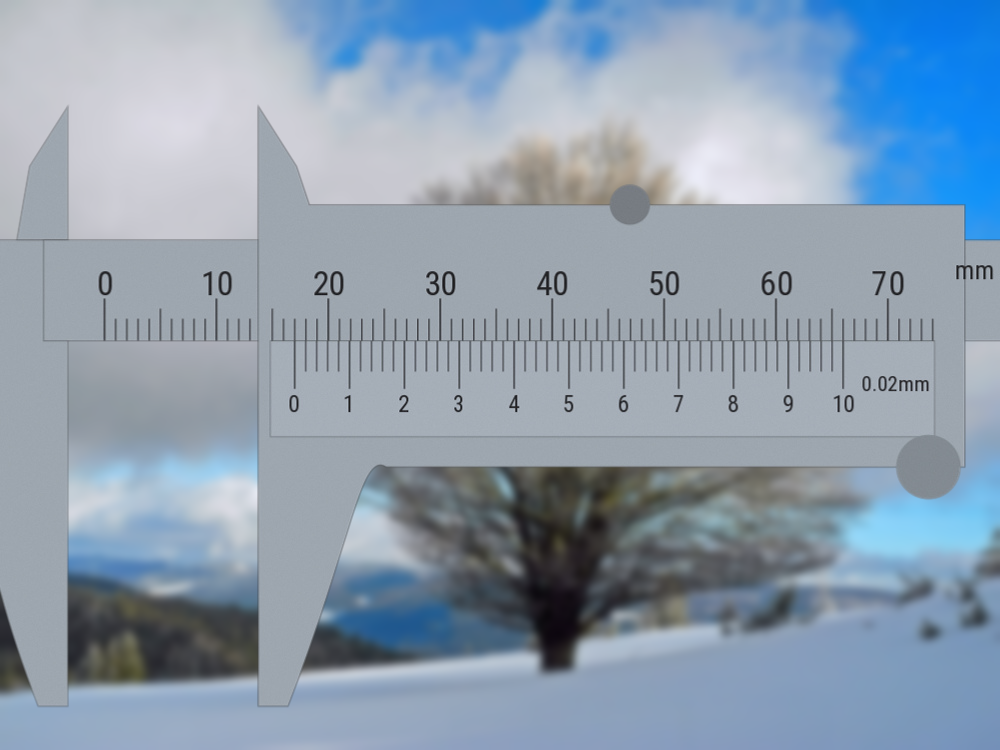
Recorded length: 17.0 mm
